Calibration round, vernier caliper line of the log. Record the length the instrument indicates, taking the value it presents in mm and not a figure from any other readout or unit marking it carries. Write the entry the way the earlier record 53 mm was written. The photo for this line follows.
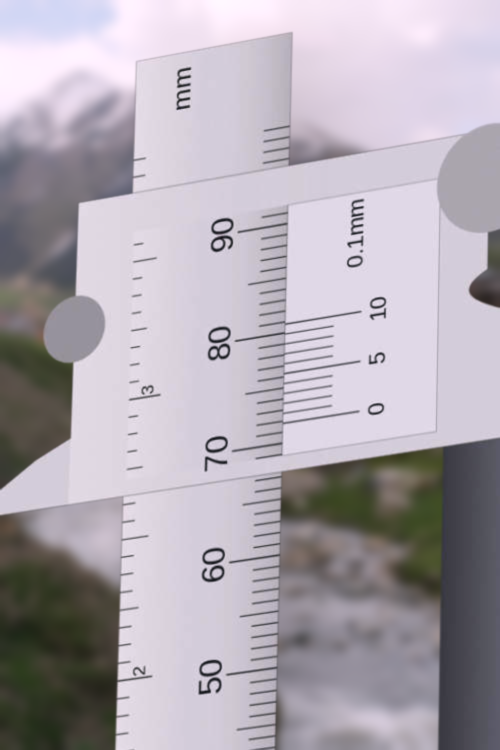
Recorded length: 71.8 mm
